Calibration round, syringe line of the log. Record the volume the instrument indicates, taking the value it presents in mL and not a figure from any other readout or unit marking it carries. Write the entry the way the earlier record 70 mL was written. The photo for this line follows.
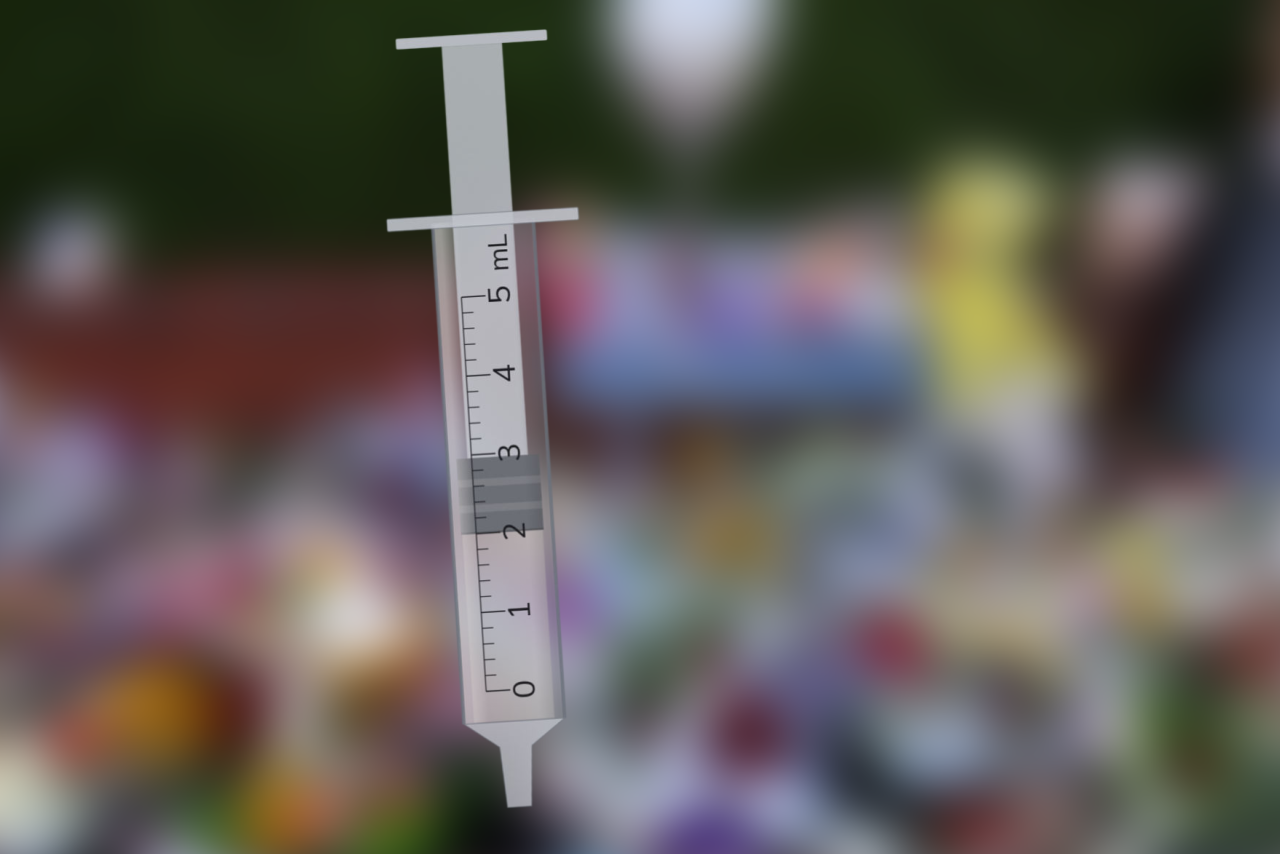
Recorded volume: 2 mL
